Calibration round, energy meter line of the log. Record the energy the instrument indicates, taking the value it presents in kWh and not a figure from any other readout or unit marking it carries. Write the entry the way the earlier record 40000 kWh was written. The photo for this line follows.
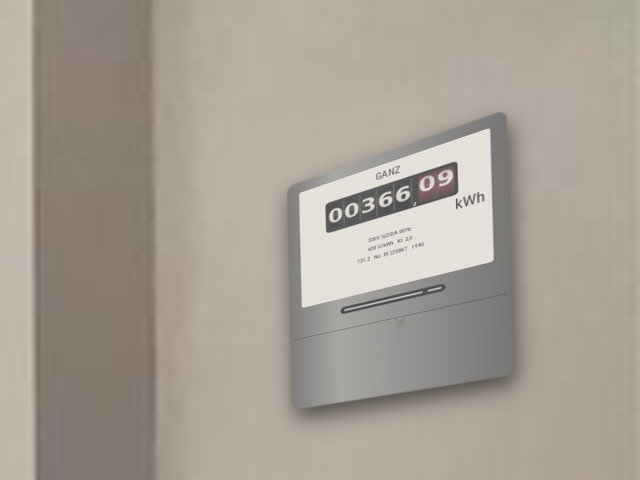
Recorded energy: 366.09 kWh
